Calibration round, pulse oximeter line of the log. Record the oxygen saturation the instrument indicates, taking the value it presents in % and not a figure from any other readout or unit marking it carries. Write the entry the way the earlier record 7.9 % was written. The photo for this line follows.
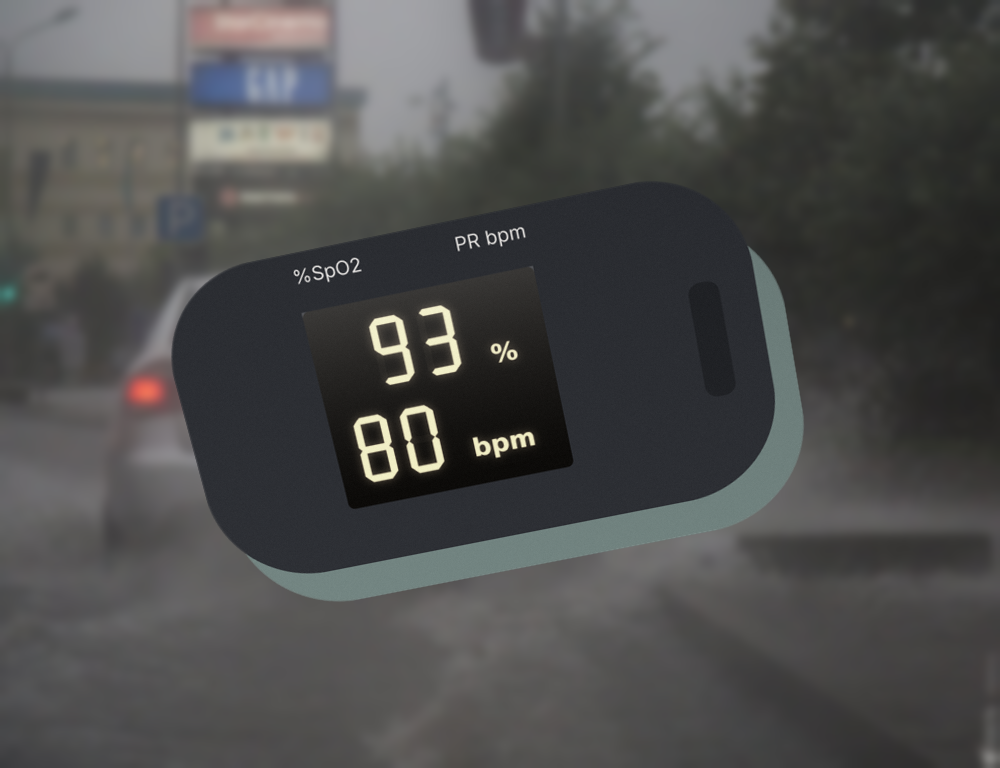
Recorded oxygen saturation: 93 %
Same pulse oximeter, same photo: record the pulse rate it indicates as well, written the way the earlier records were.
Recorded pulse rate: 80 bpm
